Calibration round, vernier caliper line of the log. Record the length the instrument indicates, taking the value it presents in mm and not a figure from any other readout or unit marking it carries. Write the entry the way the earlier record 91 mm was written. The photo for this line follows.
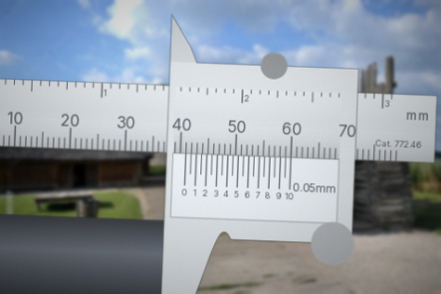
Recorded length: 41.0 mm
